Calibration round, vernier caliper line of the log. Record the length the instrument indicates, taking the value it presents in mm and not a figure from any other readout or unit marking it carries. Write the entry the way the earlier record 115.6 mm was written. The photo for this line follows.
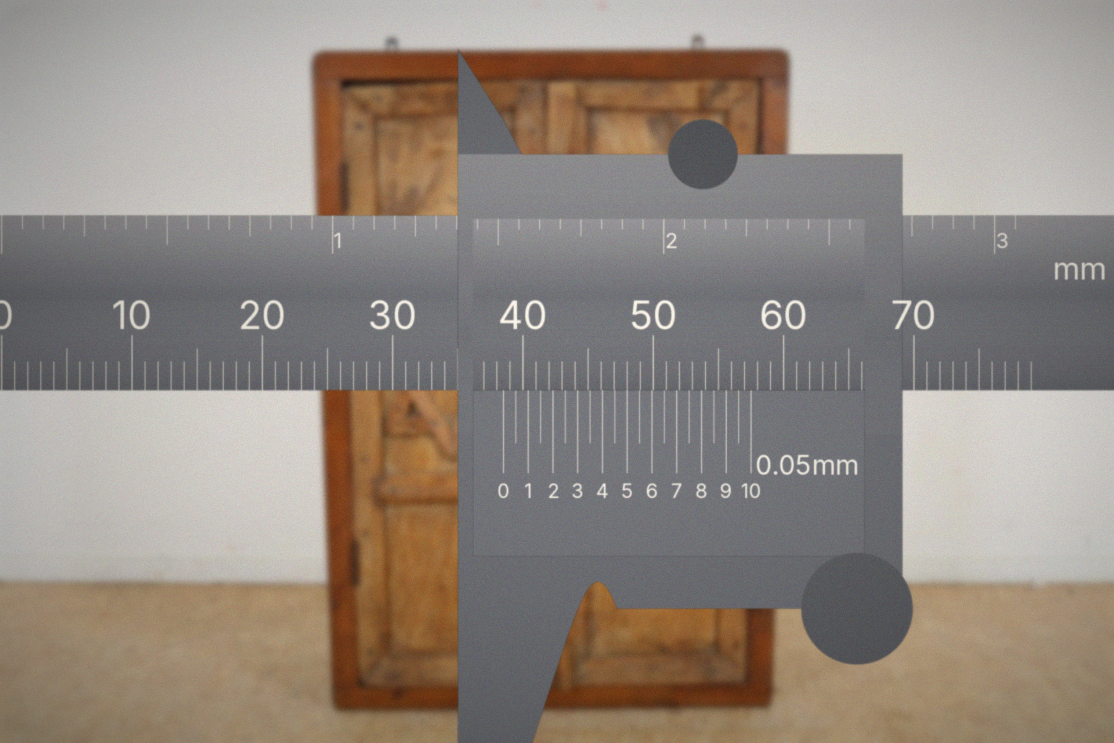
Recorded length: 38.5 mm
